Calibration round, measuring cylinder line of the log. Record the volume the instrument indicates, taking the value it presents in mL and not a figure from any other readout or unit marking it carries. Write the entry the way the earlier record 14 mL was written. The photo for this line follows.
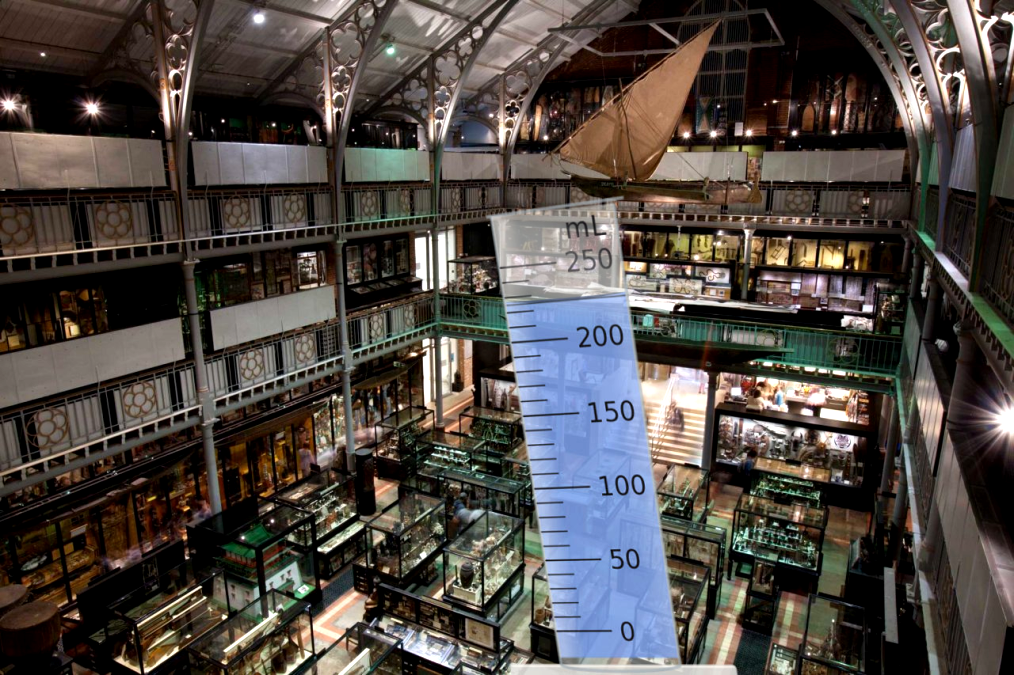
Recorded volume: 225 mL
